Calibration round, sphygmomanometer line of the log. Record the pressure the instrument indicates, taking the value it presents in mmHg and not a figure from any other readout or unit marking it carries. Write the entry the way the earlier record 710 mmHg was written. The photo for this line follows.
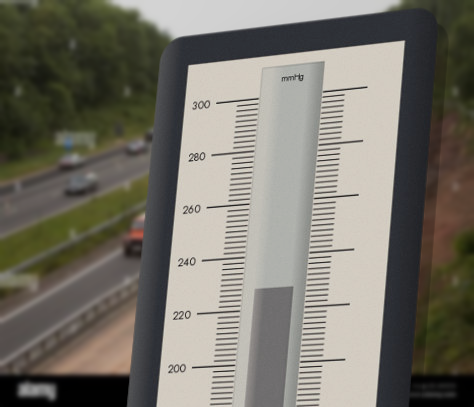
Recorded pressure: 228 mmHg
